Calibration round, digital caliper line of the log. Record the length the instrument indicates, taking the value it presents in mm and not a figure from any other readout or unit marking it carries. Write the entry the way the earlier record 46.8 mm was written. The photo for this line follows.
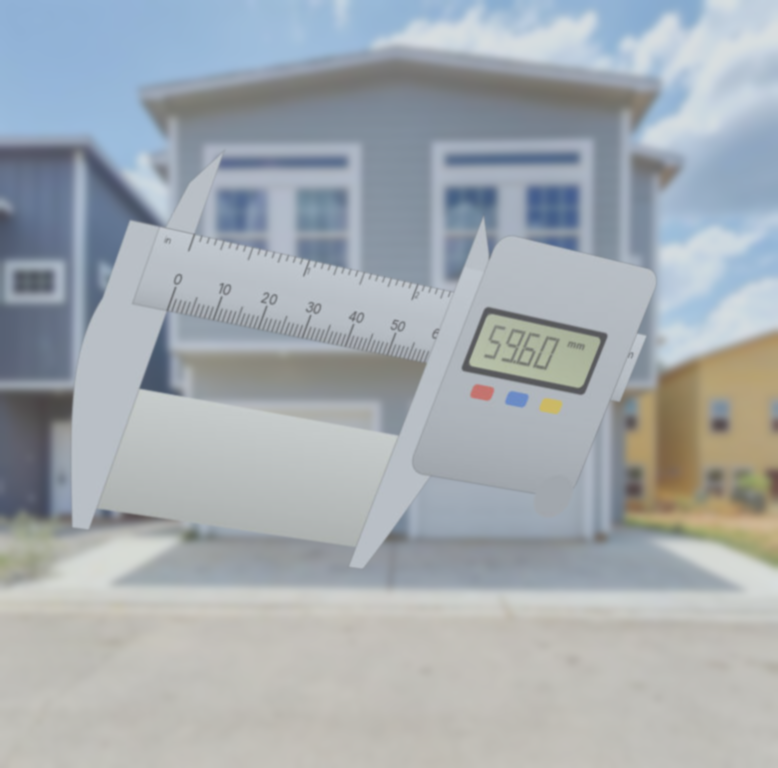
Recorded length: 59.60 mm
